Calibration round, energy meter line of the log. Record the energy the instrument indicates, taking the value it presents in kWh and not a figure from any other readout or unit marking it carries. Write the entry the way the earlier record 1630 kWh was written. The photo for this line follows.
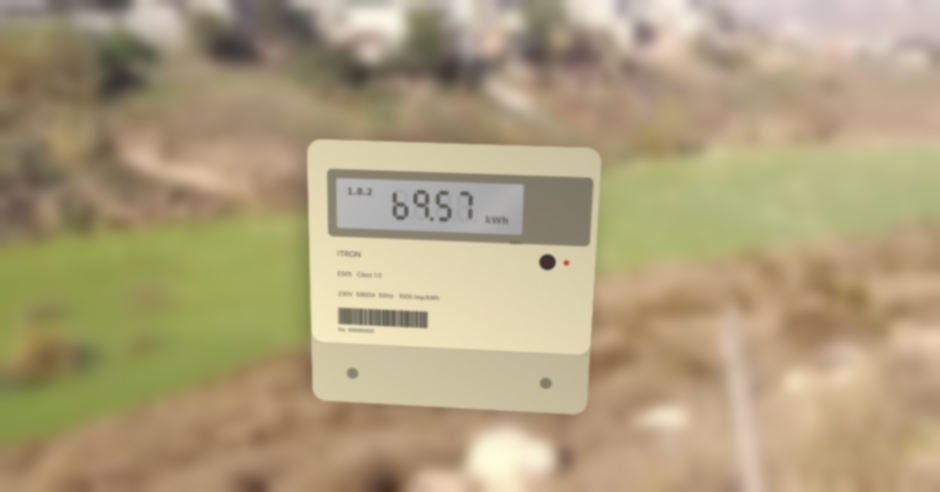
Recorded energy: 69.57 kWh
